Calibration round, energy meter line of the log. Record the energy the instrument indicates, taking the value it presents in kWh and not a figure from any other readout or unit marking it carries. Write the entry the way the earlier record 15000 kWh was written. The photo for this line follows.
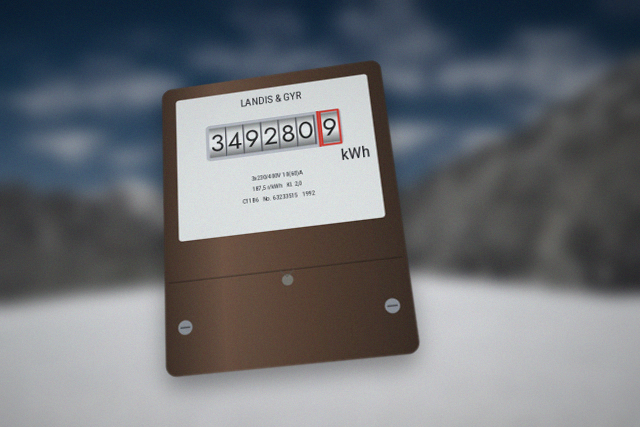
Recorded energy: 349280.9 kWh
